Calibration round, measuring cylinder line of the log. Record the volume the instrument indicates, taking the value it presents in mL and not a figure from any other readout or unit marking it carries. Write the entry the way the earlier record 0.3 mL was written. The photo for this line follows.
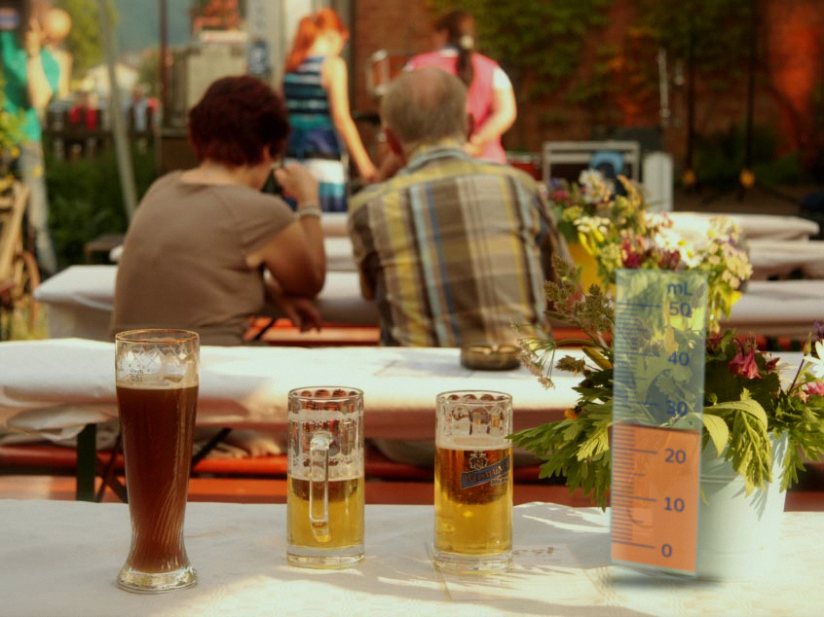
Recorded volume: 25 mL
